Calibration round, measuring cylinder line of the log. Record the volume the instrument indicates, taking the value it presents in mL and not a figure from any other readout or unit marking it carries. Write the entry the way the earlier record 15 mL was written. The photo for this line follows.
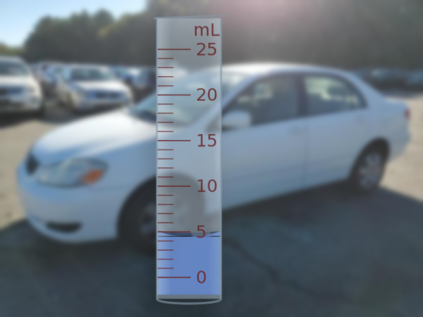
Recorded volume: 4.5 mL
